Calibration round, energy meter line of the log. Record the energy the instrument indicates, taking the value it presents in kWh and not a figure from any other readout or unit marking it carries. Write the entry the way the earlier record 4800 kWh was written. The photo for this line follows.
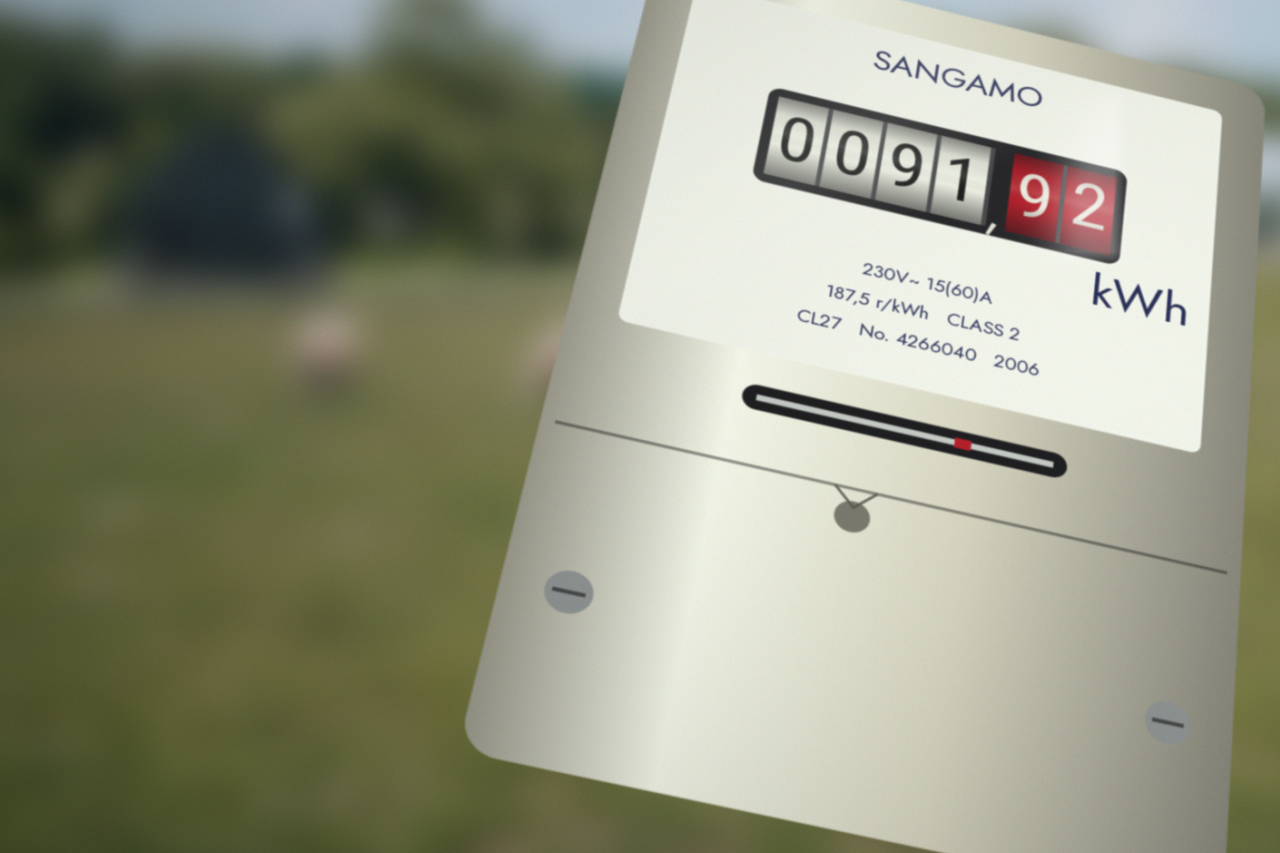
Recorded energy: 91.92 kWh
